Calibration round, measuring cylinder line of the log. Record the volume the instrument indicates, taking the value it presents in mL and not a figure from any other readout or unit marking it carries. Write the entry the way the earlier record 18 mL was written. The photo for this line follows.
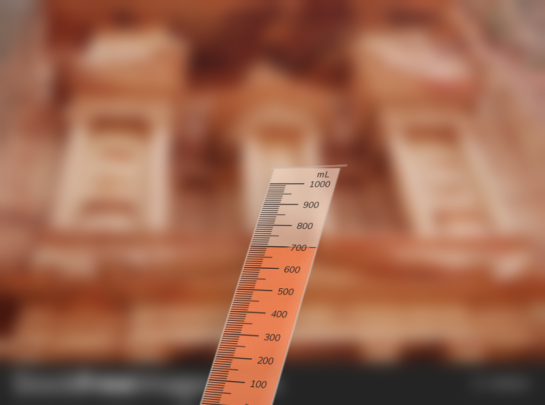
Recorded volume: 700 mL
